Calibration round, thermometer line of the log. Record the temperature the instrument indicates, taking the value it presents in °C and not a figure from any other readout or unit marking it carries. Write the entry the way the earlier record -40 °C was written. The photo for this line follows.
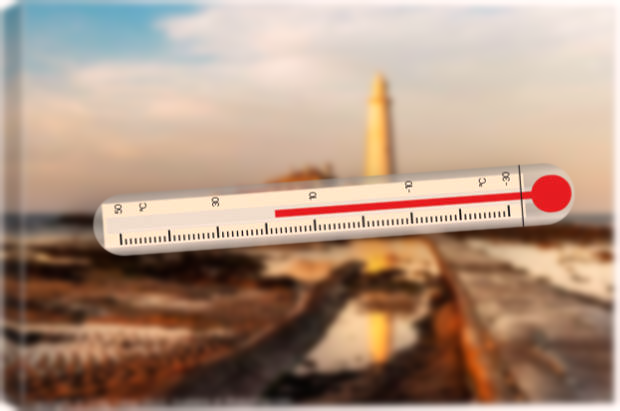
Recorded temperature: 18 °C
